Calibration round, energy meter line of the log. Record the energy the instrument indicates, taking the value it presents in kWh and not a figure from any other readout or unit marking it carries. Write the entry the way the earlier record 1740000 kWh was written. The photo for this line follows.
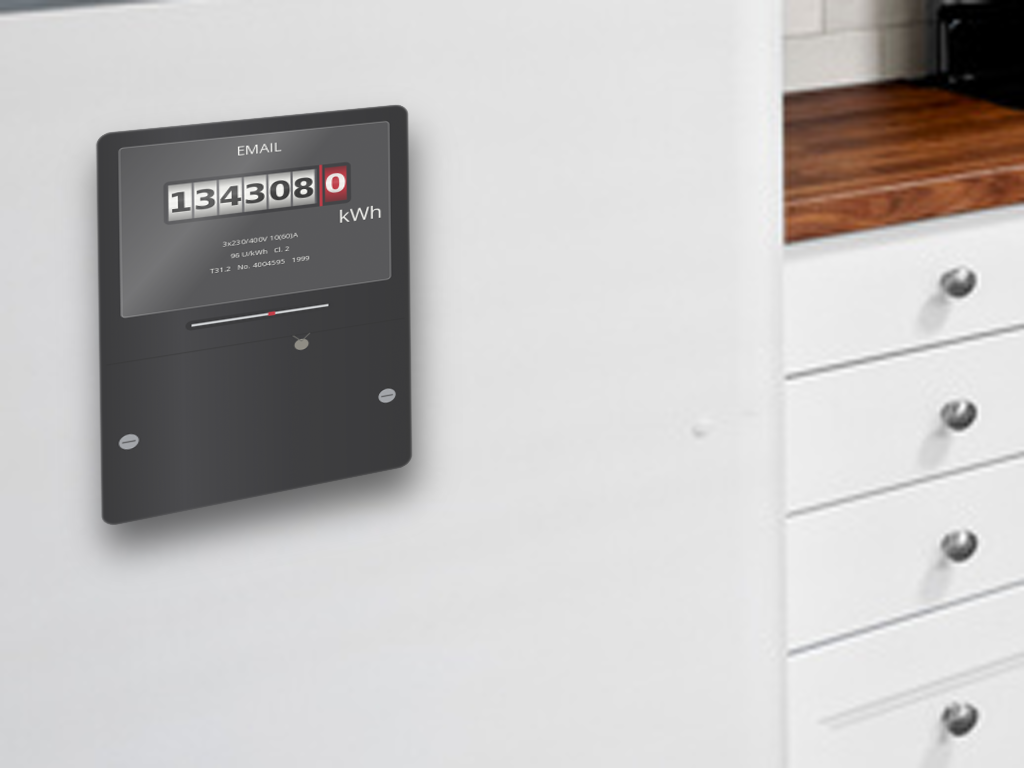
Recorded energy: 134308.0 kWh
